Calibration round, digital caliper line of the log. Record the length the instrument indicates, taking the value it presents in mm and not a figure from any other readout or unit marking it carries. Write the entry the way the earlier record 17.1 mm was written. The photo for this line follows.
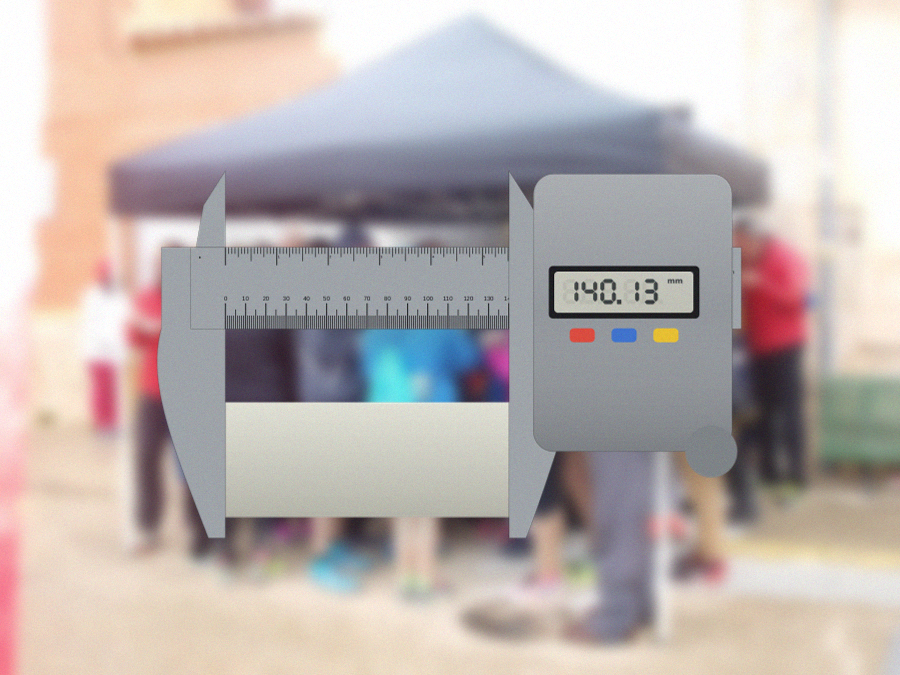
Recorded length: 140.13 mm
